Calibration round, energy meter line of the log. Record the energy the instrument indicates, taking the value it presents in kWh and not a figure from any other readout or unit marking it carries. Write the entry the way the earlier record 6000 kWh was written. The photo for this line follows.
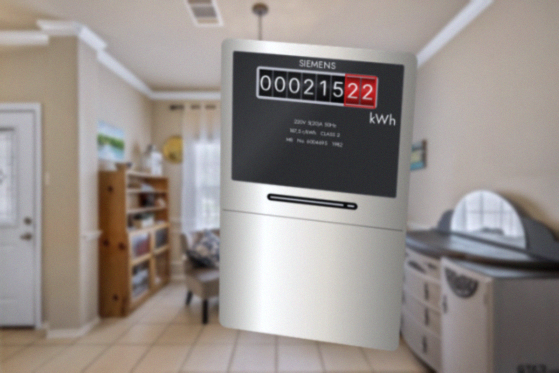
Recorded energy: 215.22 kWh
